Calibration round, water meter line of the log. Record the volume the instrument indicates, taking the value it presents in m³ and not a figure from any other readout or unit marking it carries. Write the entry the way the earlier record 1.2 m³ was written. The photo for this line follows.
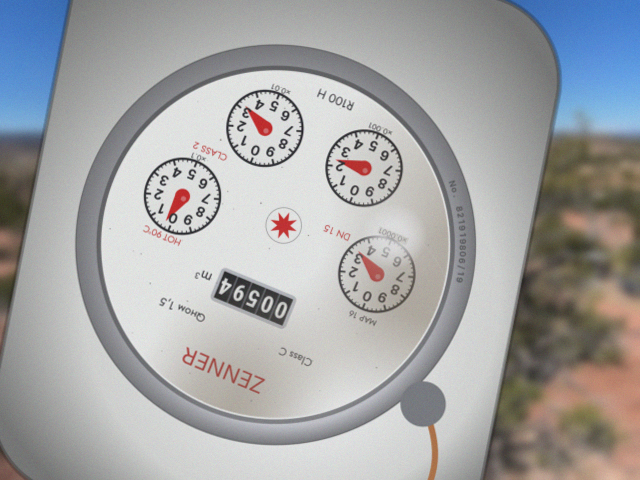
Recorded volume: 594.0323 m³
